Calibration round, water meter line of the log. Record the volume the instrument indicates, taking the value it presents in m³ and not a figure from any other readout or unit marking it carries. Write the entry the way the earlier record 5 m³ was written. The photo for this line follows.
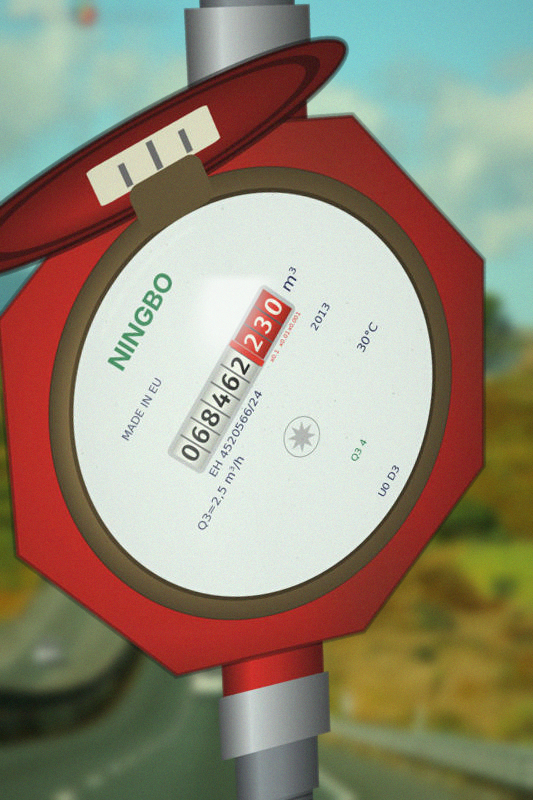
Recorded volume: 68462.230 m³
